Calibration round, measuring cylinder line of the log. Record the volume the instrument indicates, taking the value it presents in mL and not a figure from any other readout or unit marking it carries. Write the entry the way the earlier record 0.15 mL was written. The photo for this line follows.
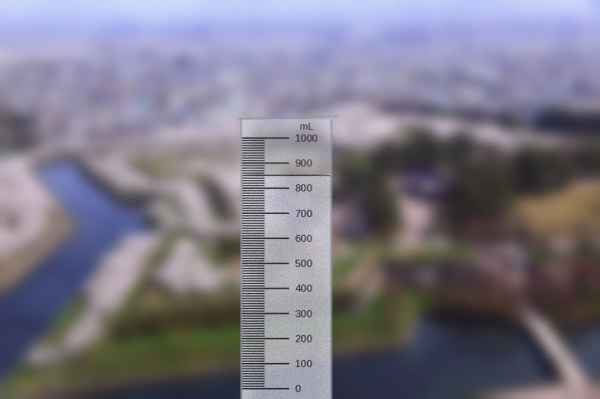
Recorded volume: 850 mL
